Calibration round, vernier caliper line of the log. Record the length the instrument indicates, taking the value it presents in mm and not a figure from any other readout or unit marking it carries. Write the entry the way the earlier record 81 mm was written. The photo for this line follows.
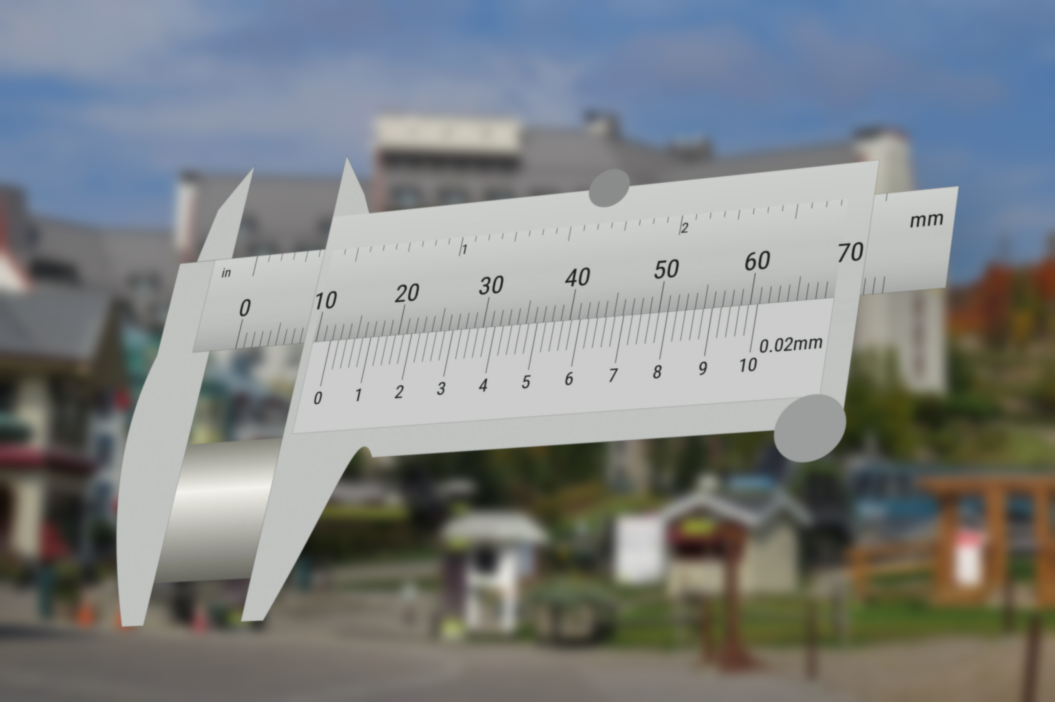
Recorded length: 11.8 mm
